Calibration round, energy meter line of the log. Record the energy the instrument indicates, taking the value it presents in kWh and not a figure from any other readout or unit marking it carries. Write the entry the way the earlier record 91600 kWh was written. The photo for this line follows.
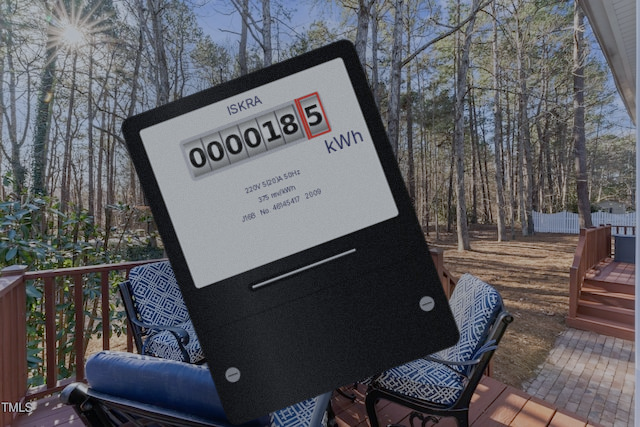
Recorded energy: 18.5 kWh
